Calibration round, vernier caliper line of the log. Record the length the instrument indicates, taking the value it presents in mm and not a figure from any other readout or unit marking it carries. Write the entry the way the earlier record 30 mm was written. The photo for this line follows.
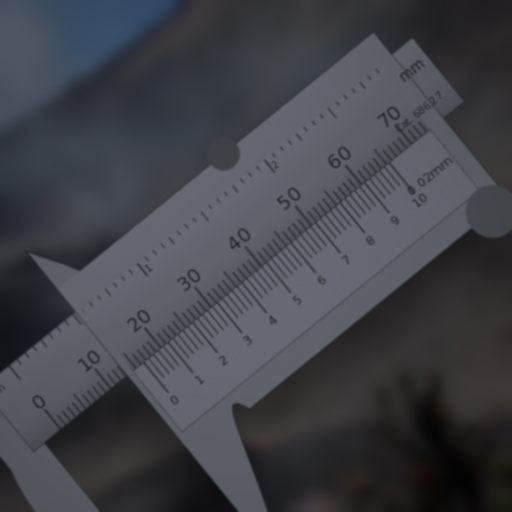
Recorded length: 16.5 mm
